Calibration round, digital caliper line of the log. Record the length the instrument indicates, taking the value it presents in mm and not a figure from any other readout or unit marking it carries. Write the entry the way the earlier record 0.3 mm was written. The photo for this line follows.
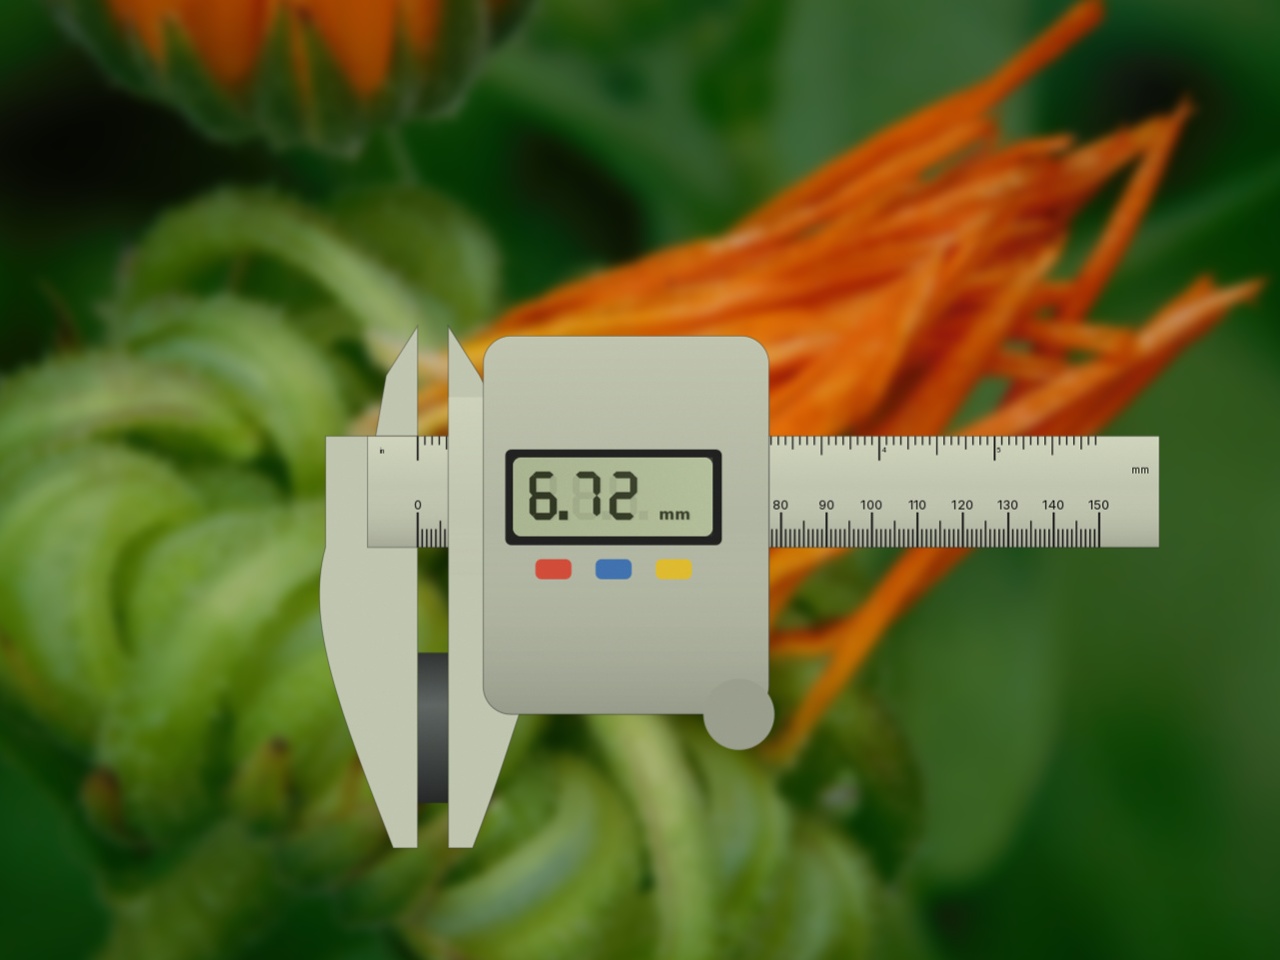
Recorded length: 6.72 mm
